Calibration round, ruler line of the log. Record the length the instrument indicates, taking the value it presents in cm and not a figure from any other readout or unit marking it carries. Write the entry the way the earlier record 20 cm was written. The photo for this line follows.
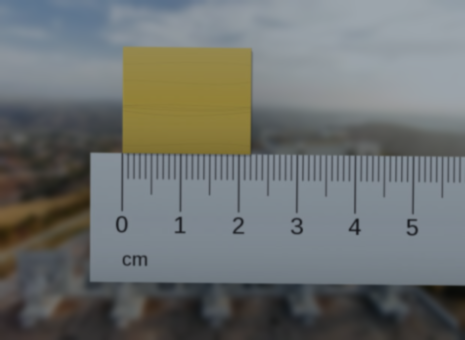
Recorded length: 2.2 cm
